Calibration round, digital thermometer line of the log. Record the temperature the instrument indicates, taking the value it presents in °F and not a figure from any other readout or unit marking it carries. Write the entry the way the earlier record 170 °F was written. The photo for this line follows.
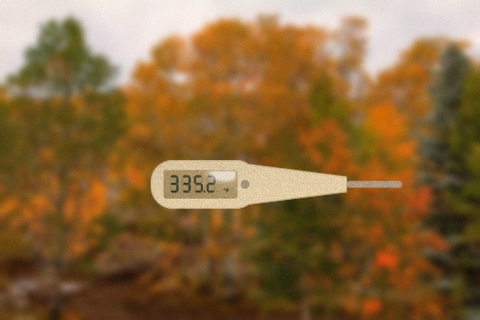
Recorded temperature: 335.2 °F
